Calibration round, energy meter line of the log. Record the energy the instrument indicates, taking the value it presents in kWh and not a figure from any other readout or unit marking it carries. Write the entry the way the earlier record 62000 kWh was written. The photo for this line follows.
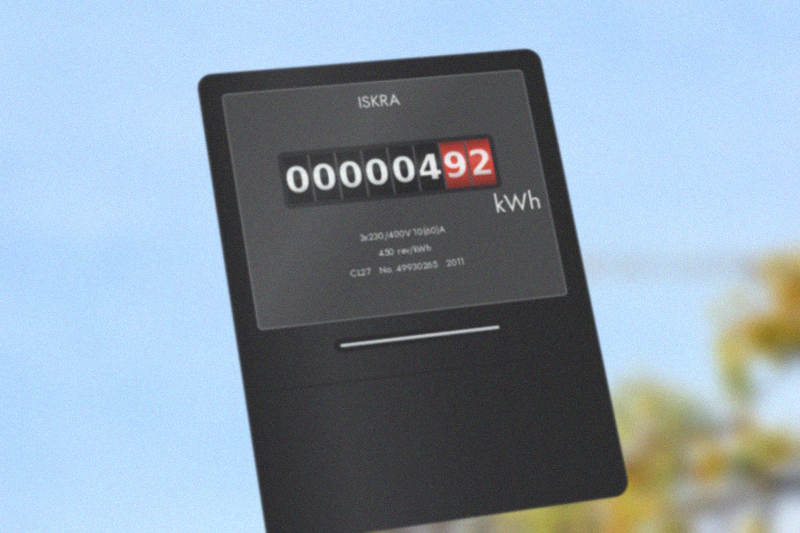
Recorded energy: 4.92 kWh
